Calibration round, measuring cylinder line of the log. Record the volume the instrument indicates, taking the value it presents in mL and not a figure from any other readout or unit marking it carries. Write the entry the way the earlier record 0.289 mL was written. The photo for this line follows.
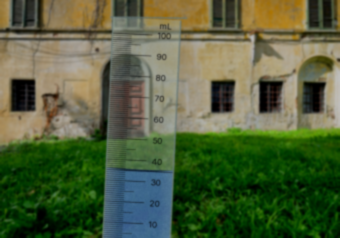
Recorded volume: 35 mL
